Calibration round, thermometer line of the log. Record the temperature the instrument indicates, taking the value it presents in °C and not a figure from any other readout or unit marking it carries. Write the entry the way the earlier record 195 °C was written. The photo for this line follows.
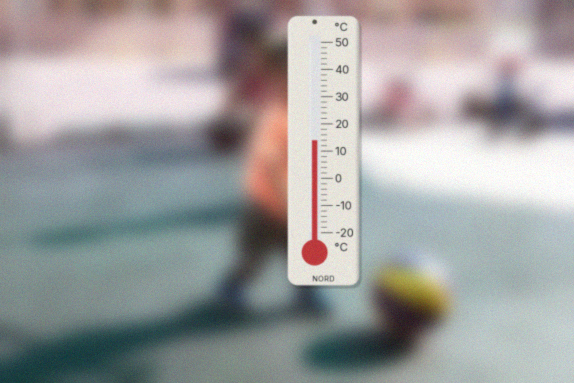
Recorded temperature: 14 °C
